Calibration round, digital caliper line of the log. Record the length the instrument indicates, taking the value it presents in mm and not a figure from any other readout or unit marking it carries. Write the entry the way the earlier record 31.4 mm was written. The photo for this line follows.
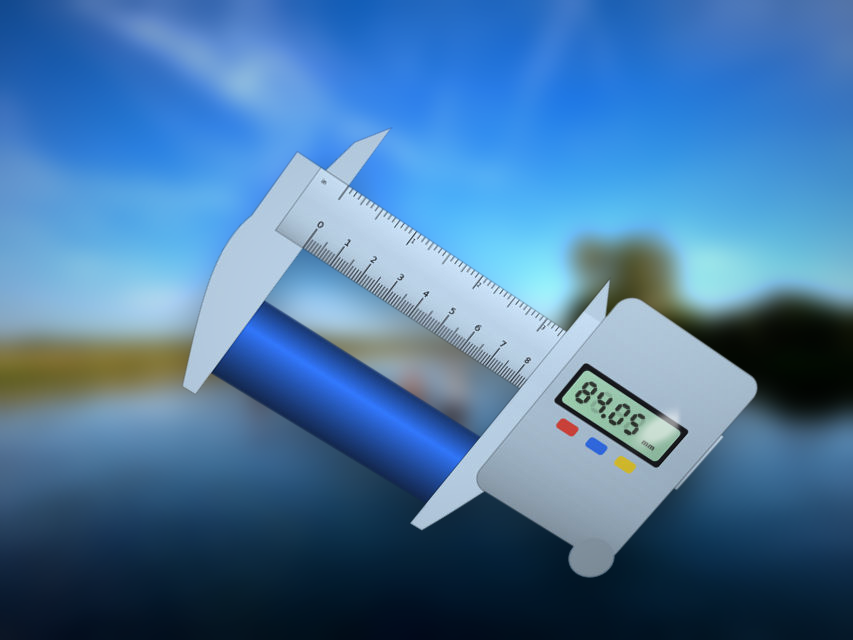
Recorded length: 84.05 mm
